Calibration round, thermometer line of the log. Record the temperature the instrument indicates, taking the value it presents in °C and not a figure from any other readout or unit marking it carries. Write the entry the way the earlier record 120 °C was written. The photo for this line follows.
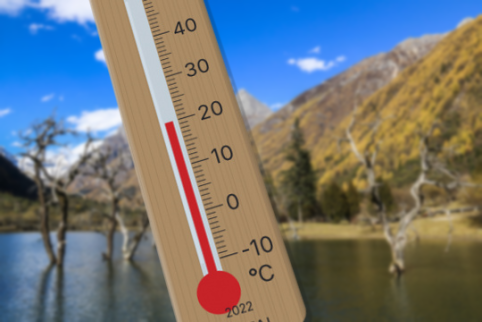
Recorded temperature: 20 °C
